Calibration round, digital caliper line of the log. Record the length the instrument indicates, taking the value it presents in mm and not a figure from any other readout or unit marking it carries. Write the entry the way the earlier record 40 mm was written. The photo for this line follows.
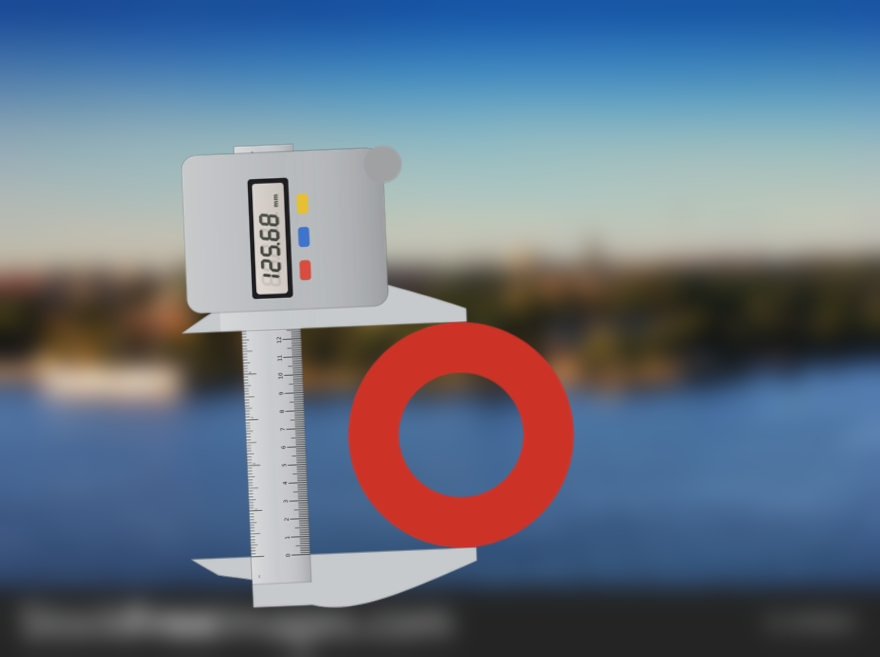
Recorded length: 125.68 mm
